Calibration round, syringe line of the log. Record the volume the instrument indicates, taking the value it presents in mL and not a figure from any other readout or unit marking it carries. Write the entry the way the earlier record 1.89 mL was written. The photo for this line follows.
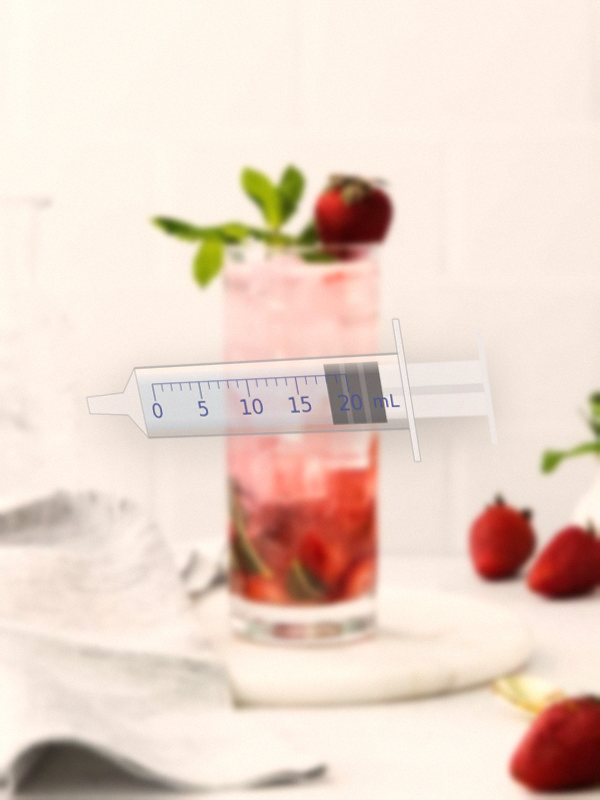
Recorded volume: 18 mL
